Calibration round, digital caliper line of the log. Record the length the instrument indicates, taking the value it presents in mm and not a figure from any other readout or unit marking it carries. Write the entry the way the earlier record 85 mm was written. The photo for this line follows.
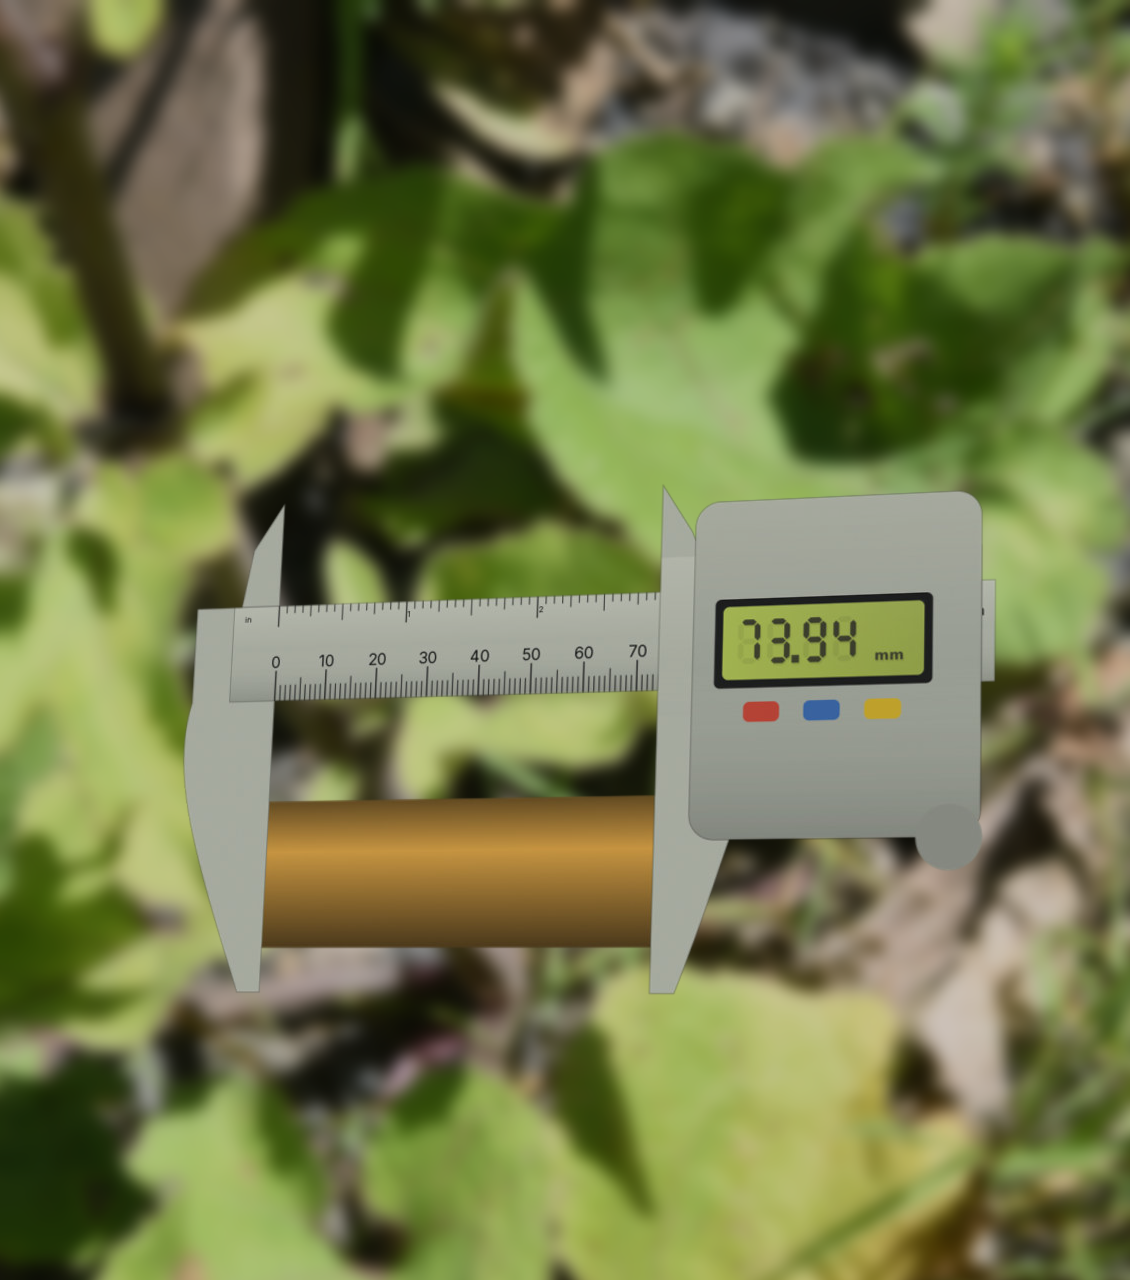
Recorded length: 73.94 mm
